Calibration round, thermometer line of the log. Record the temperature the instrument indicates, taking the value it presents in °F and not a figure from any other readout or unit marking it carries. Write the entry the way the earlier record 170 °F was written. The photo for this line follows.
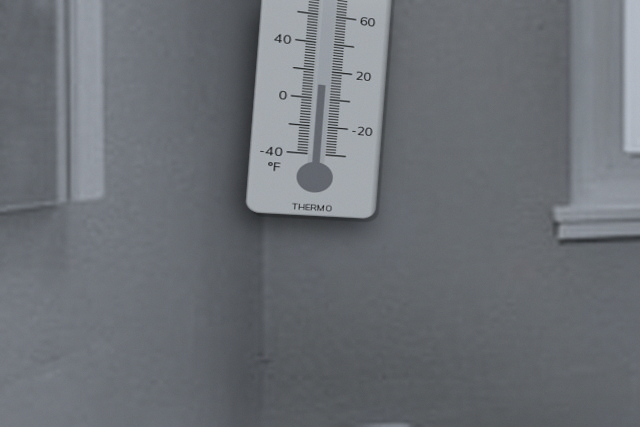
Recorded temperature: 10 °F
